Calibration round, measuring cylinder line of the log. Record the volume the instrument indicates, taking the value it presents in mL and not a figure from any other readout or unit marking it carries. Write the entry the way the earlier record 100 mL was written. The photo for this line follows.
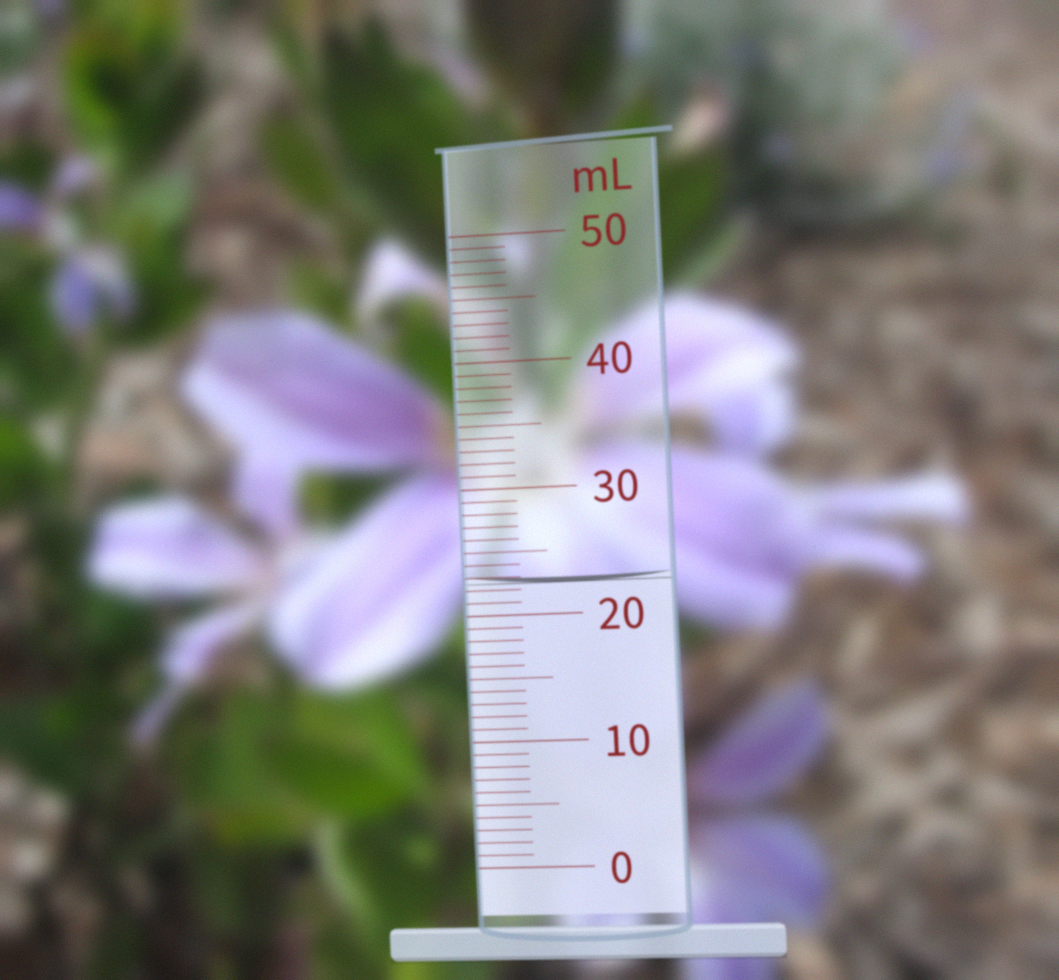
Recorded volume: 22.5 mL
